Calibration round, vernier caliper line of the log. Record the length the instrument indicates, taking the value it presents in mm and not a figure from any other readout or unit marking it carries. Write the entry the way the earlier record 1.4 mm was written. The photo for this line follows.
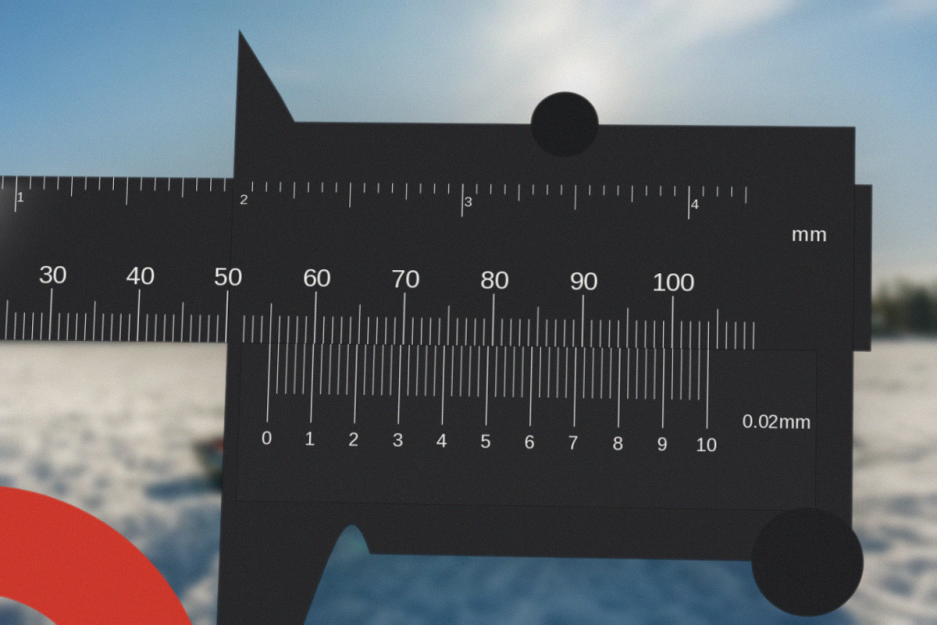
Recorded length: 55.0 mm
